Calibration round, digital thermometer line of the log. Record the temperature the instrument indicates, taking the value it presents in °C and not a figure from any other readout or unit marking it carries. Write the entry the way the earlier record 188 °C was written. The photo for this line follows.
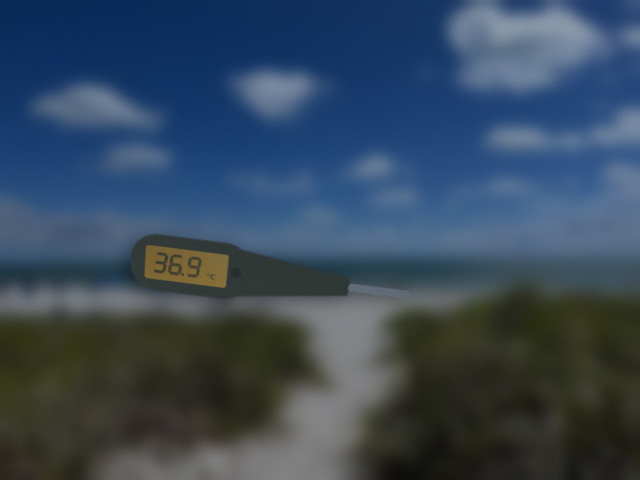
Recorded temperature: 36.9 °C
